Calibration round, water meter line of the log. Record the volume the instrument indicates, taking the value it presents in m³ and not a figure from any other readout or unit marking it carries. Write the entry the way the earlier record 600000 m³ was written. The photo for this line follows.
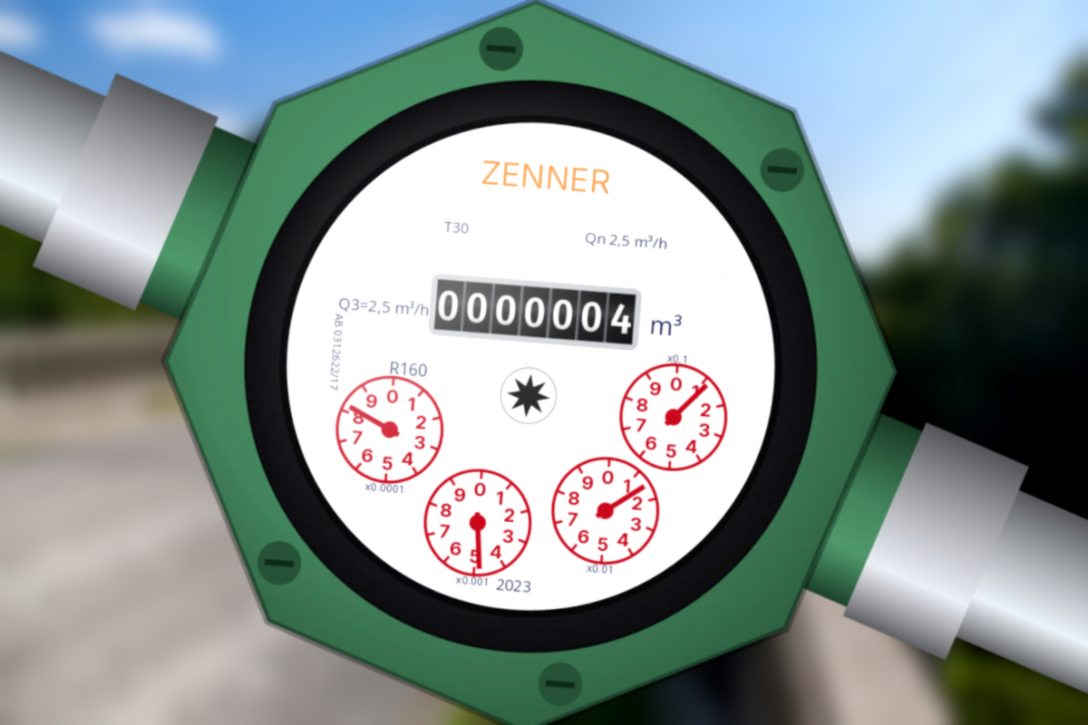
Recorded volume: 4.1148 m³
